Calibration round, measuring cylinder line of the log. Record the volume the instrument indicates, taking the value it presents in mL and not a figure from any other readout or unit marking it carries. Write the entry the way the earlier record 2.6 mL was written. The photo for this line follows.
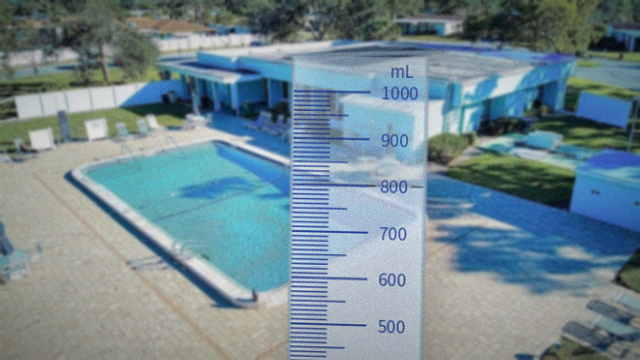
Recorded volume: 800 mL
